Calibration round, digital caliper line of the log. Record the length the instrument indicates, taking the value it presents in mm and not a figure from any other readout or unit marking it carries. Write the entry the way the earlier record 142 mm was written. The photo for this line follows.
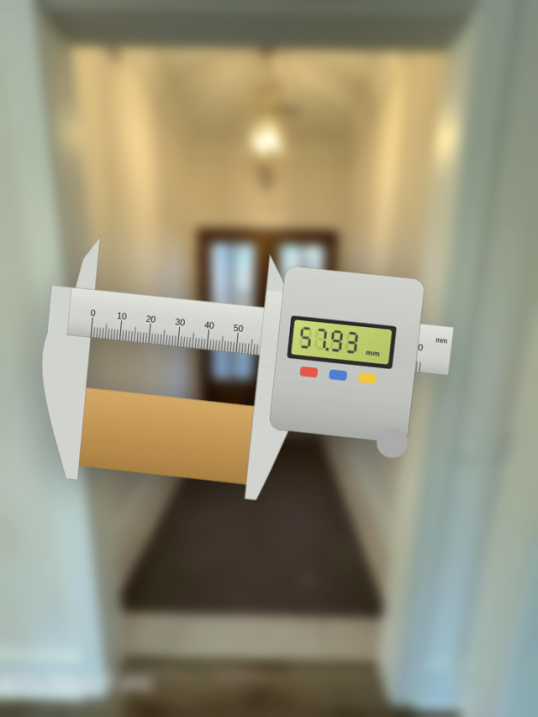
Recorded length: 57.93 mm
